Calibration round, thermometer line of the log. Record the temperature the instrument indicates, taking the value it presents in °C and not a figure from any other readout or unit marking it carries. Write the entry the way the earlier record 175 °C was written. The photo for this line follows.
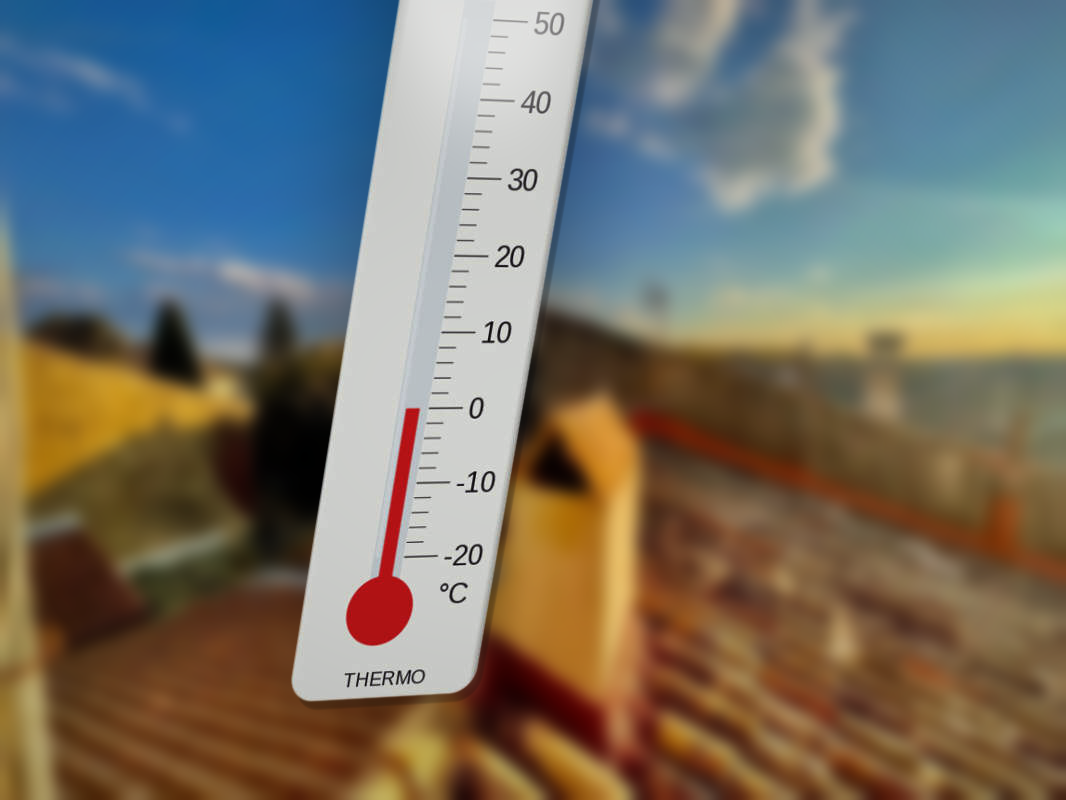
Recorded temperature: 0 °C
